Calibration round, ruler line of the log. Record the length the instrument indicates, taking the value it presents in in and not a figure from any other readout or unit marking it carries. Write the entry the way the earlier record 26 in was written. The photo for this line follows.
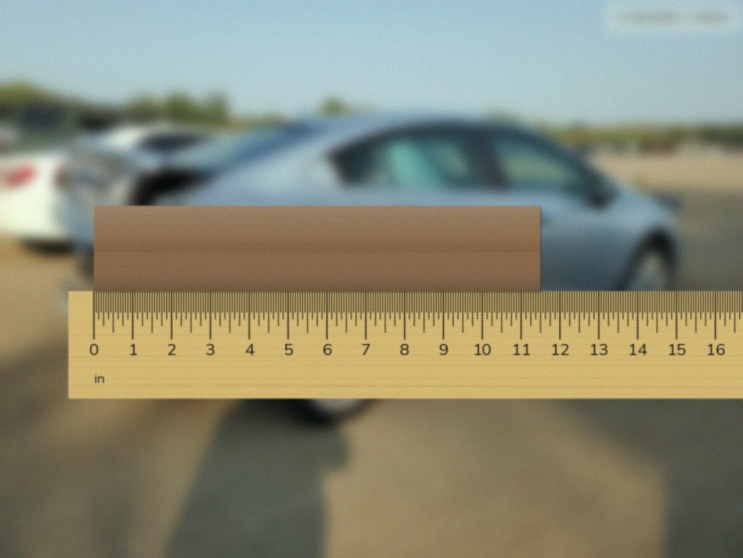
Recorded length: 11.5 in
